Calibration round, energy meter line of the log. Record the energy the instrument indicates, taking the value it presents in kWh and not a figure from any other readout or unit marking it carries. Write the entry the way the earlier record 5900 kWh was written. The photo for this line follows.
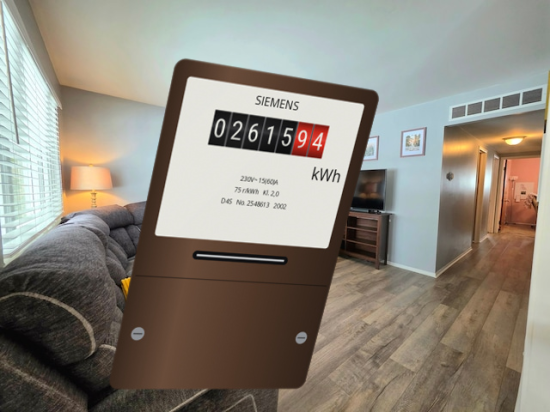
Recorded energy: 2615.94 kWh
